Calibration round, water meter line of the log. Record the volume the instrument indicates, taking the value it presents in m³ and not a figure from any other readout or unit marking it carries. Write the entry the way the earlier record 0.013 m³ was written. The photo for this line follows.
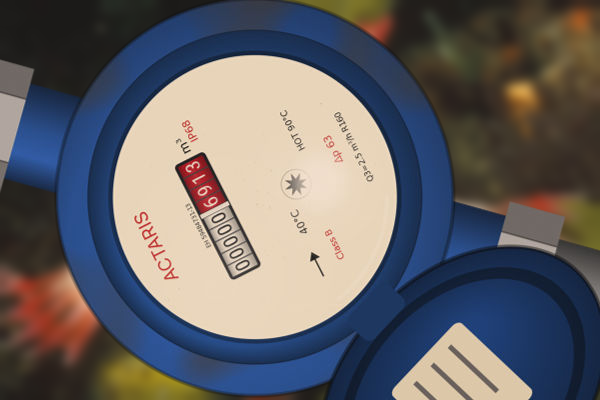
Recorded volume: 0.6913 m³
